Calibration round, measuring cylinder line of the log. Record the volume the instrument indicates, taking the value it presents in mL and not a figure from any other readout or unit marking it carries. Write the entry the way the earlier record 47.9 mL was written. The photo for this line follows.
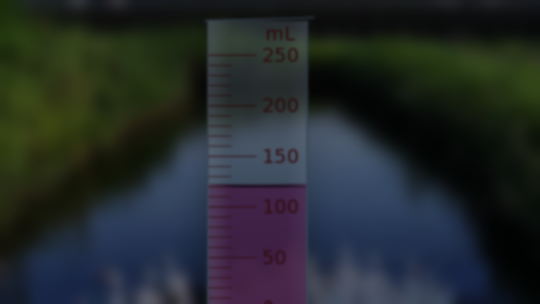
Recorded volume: 120 mL
